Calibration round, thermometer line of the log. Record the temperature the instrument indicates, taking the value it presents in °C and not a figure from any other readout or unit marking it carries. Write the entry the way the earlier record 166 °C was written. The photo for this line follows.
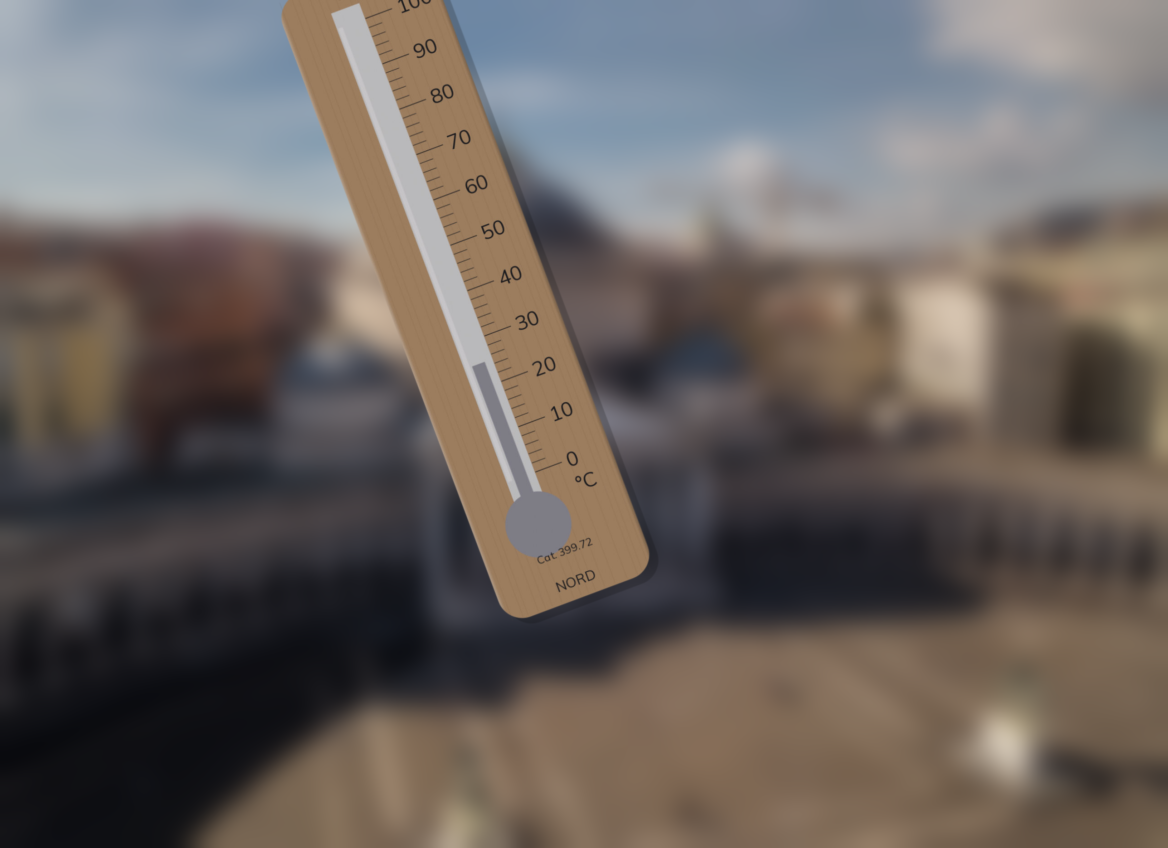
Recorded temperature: 25 °C
